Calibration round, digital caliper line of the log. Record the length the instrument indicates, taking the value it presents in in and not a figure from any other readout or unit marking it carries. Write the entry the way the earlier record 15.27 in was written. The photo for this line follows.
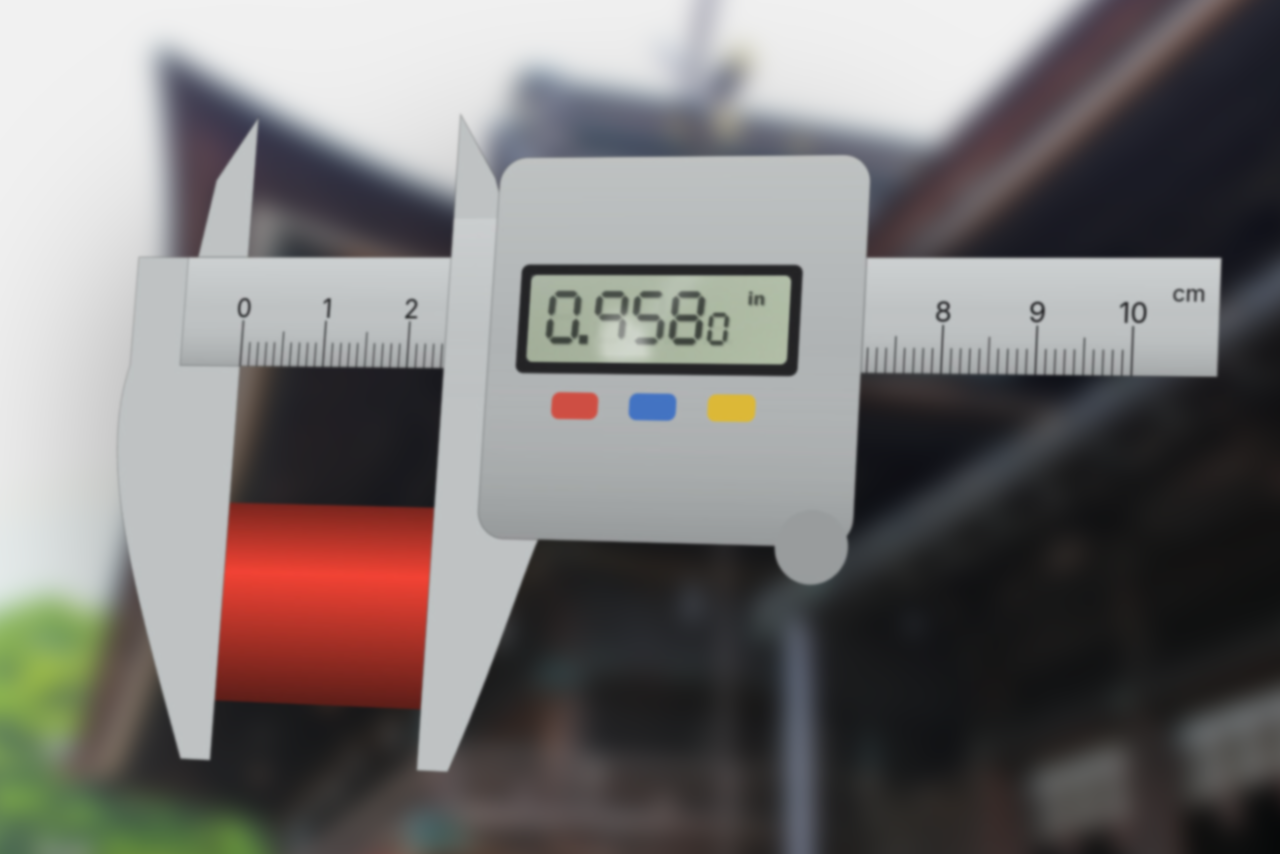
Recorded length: 0.9580 in
